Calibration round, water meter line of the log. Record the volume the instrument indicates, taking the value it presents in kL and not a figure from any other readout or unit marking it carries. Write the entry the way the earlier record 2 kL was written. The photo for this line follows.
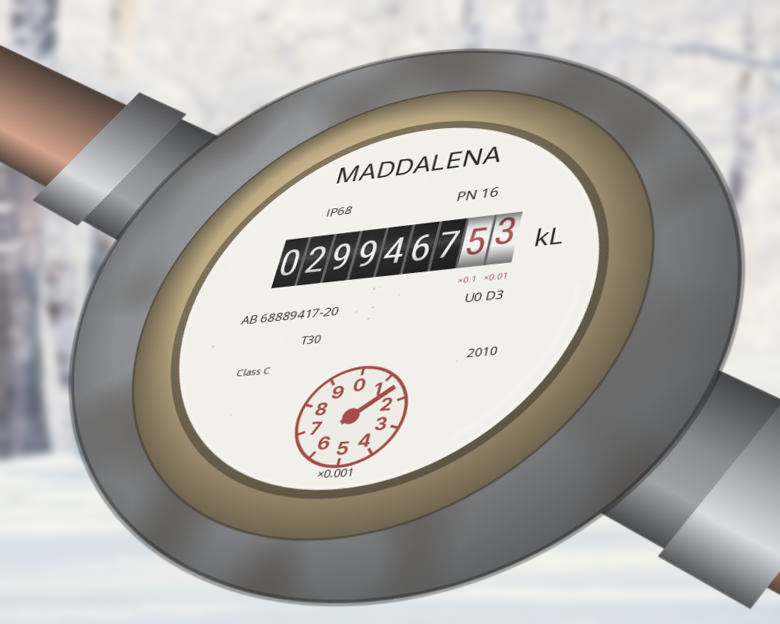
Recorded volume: 299467.531 kL
